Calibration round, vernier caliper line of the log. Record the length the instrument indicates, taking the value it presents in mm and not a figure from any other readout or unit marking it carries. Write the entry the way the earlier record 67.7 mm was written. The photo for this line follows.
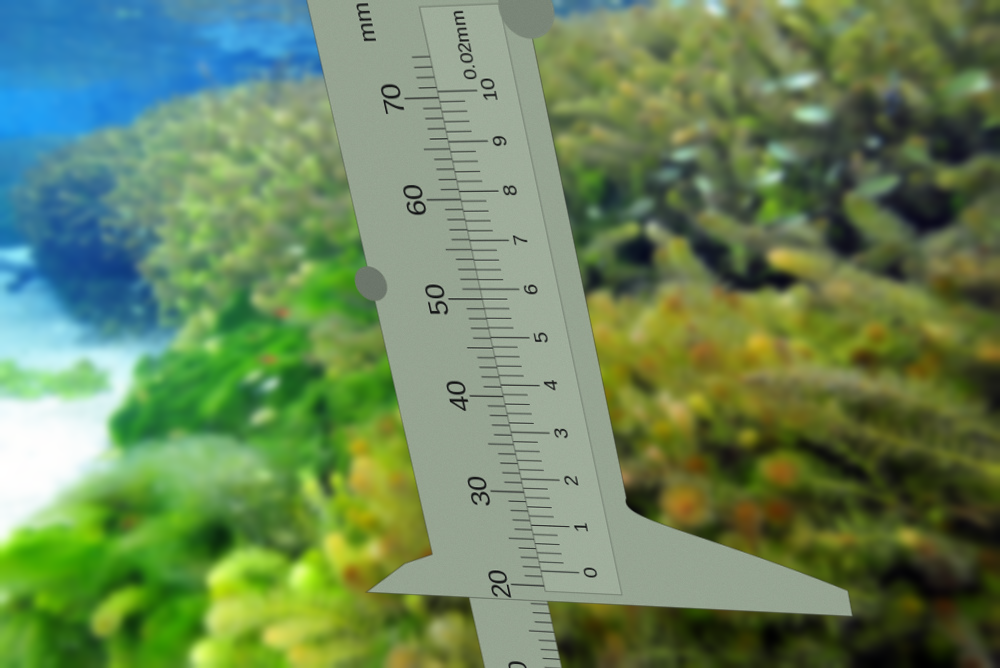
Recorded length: 21.6 mm
